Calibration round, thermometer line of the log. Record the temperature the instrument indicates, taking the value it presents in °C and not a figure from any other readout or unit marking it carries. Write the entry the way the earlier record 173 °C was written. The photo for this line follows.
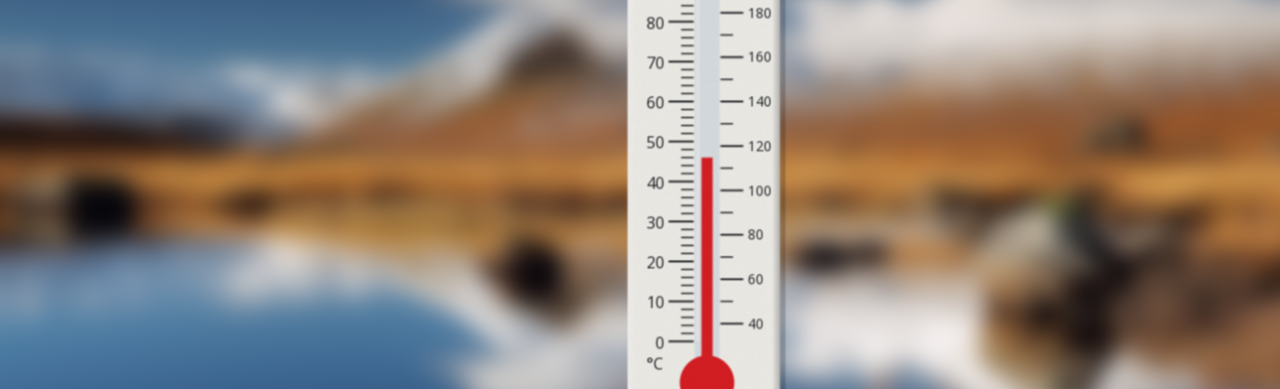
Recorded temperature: 46 °C
